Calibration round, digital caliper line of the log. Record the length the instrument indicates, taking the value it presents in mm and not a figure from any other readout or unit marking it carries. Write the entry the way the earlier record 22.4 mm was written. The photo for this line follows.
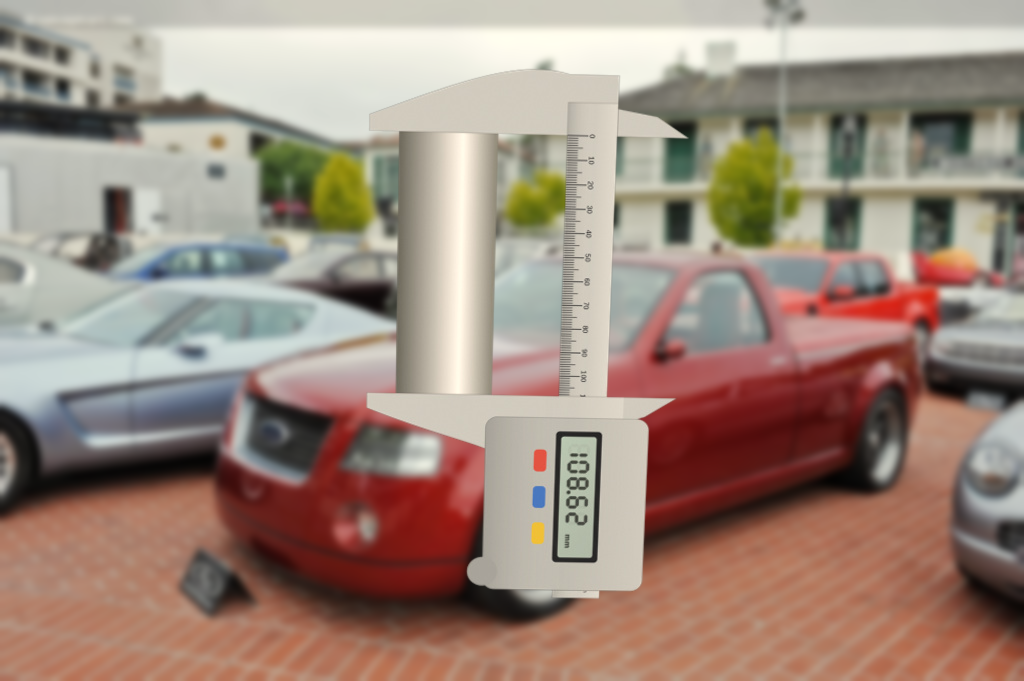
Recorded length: 108.62 mm
